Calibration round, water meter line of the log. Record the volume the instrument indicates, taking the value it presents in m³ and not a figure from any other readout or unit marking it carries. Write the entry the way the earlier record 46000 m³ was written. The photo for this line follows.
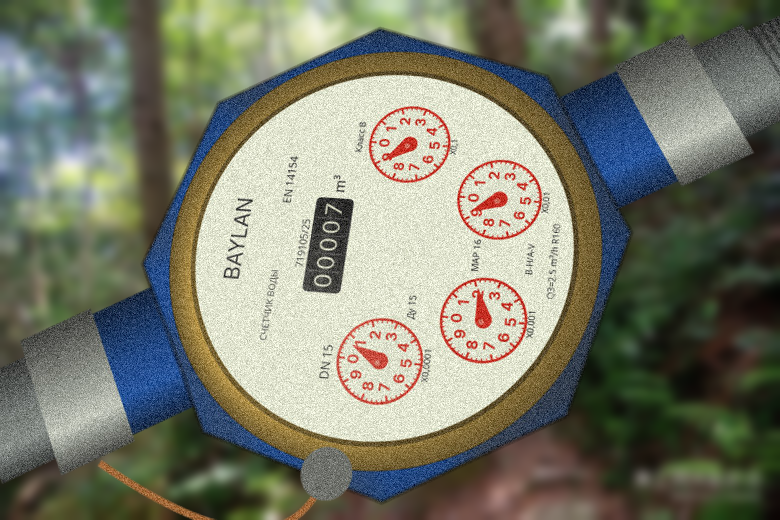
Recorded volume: 7.8920 m³
